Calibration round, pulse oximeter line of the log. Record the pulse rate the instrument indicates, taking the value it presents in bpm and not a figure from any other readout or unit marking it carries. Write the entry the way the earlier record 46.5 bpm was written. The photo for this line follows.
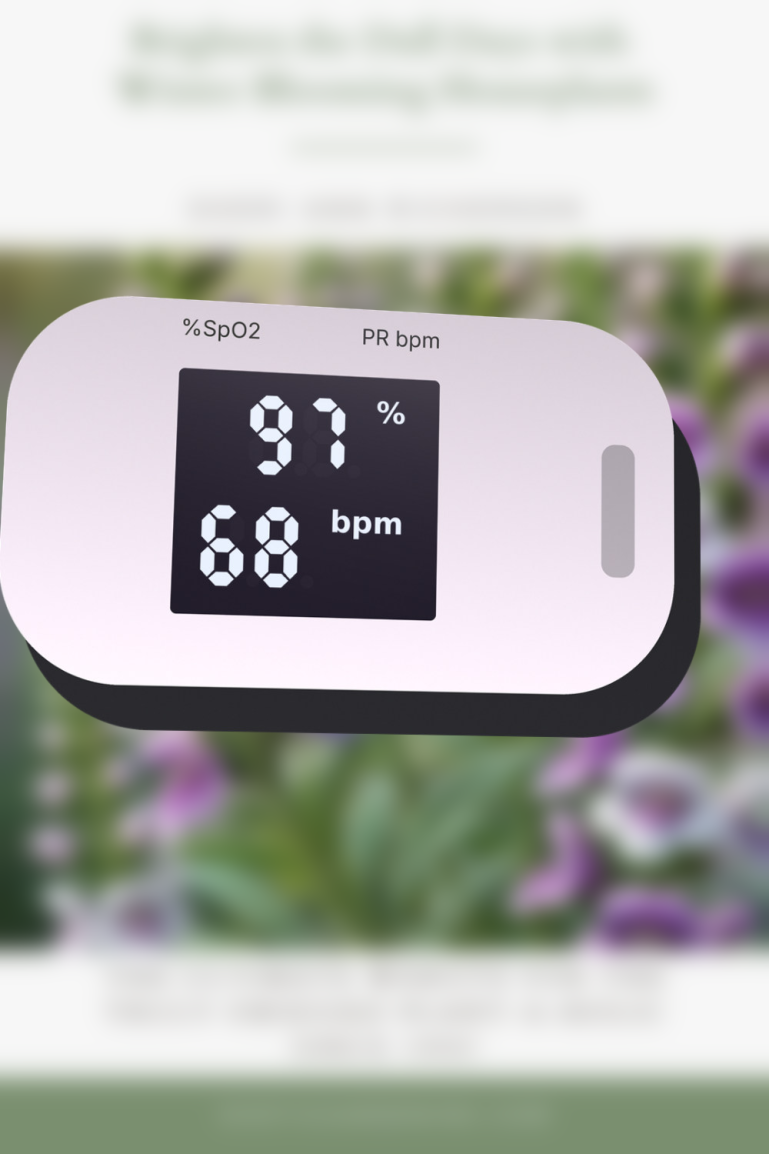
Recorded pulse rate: 68 bpm
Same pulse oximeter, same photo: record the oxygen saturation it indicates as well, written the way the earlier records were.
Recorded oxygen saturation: 97 %
